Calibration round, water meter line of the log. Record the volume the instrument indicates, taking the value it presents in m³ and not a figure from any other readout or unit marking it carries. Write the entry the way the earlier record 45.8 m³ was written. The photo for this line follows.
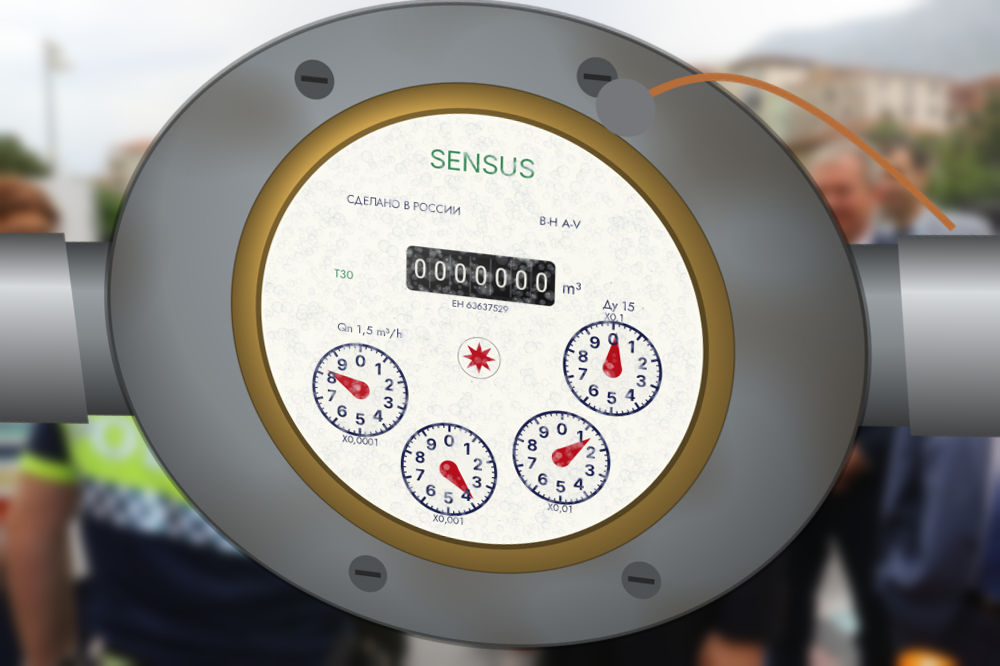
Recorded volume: 0.0138 m³
